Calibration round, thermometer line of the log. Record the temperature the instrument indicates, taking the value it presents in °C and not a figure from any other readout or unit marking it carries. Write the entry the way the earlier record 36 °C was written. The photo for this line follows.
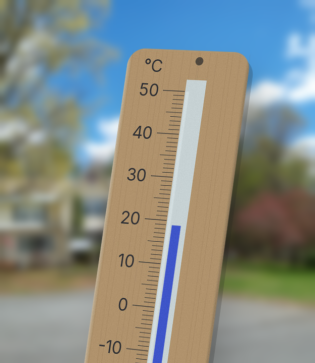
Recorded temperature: 19 °C
